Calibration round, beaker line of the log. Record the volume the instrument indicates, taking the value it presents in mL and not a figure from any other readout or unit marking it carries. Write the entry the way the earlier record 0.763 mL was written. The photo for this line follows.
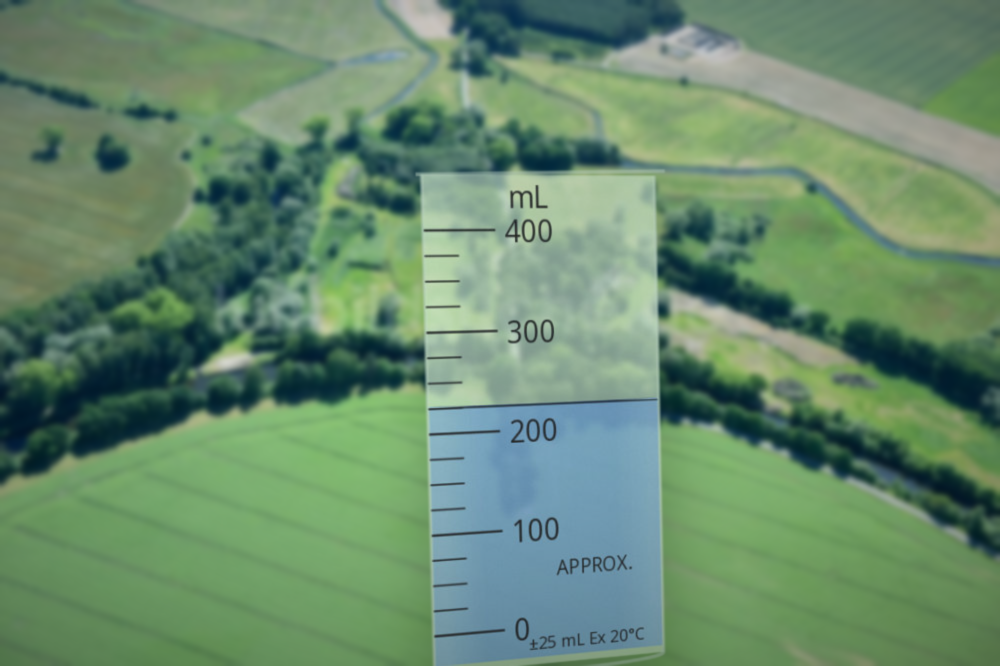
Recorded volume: 225 mL
